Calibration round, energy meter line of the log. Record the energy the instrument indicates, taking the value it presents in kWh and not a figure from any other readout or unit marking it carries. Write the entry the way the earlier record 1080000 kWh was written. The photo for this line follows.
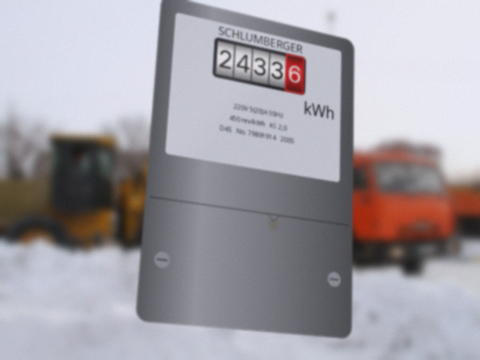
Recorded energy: 2433.6 kWh
